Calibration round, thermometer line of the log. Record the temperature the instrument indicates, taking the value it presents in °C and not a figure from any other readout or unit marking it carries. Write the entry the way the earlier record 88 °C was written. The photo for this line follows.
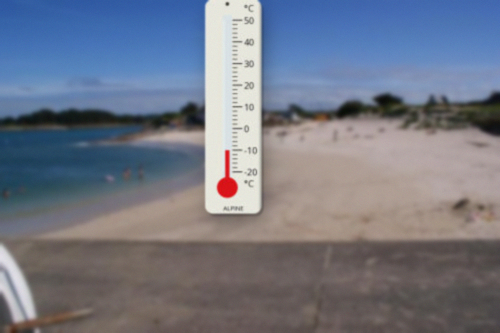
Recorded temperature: -10 °C
